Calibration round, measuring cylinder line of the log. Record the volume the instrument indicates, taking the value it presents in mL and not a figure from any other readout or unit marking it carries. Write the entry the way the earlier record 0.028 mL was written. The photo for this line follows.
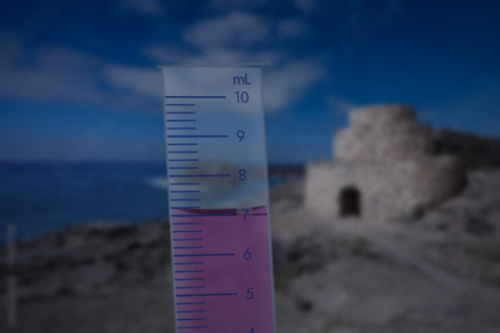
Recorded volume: 7 mL
